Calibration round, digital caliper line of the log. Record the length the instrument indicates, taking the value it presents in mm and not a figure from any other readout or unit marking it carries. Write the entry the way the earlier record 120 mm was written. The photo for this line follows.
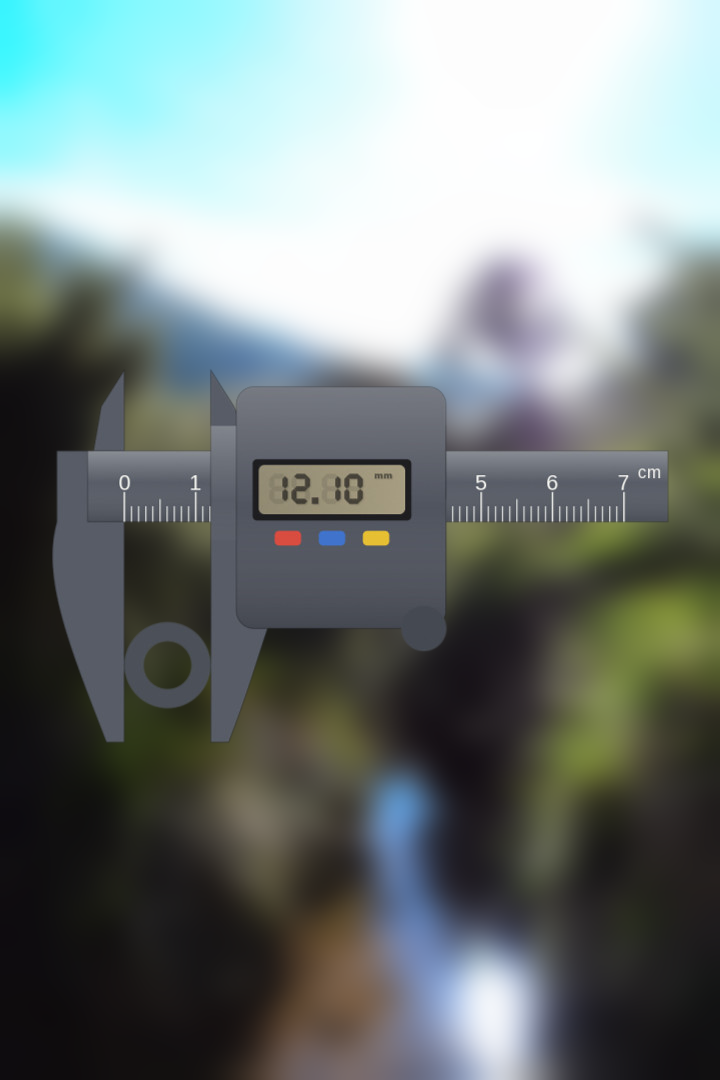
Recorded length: 12.10 mm
